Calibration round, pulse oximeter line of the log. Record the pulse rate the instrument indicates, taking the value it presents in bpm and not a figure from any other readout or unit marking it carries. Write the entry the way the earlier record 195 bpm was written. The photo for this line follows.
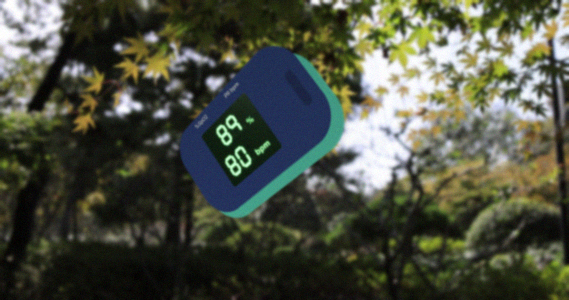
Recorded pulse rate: 80 bpm
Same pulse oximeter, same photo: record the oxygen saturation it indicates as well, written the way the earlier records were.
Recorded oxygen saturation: 89 %
